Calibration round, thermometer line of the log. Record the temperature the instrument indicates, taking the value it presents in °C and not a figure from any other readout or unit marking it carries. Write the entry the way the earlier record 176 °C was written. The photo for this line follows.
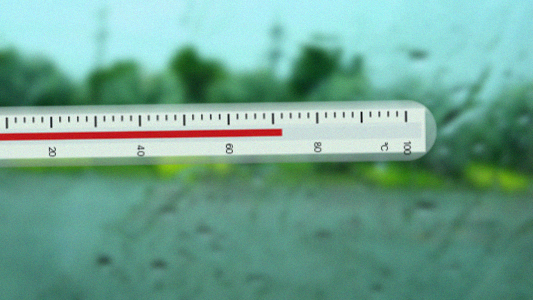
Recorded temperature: 72 °C
